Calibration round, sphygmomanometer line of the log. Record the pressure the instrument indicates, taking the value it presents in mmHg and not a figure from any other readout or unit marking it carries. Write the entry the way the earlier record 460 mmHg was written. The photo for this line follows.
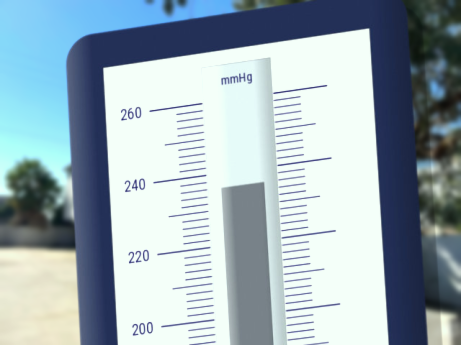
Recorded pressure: 236 mmHg
